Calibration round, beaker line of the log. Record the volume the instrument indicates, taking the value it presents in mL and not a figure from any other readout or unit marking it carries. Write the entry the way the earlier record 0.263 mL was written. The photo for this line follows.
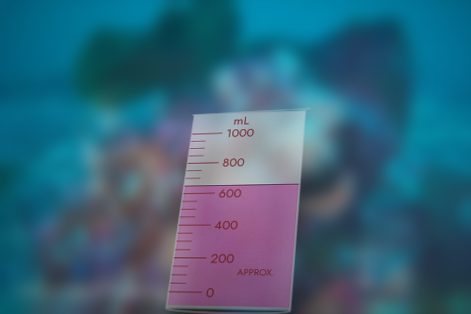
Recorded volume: 650 mL
